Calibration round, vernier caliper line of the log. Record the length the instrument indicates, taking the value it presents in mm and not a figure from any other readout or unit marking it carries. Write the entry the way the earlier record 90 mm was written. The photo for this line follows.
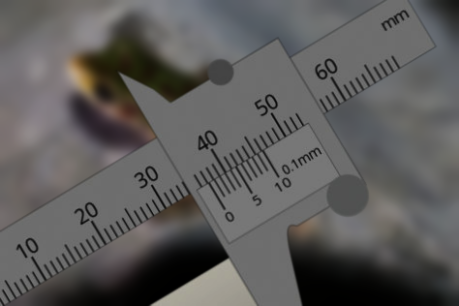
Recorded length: 37.2 mm
